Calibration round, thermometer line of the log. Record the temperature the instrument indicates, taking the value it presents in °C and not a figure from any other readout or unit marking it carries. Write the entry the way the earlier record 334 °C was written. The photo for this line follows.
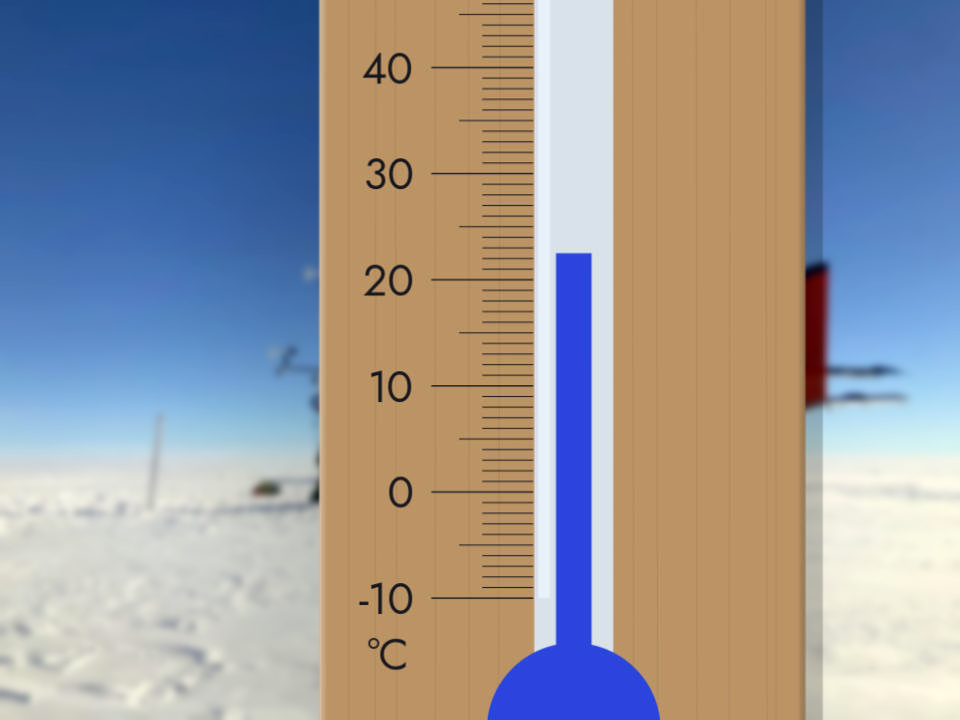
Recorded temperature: 22.5 °C
